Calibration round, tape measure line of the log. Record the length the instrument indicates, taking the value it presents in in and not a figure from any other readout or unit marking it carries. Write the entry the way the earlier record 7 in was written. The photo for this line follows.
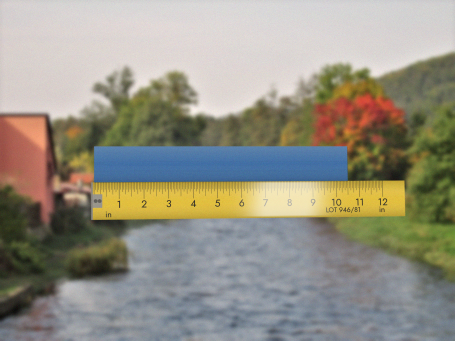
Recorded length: 10.5 in
